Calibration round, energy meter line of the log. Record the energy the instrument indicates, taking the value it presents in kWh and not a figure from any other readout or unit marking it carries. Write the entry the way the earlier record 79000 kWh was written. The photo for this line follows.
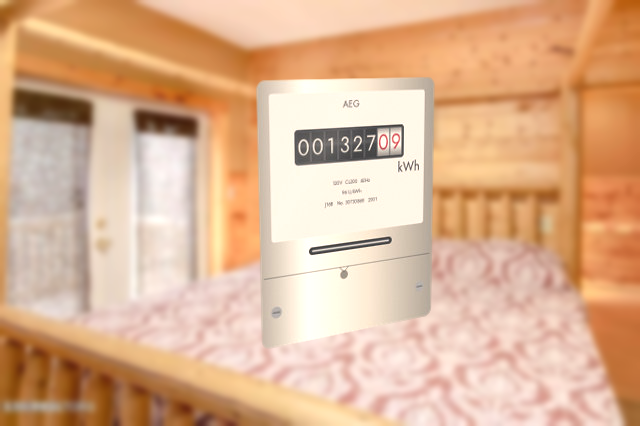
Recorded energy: 1327.09 kWh
